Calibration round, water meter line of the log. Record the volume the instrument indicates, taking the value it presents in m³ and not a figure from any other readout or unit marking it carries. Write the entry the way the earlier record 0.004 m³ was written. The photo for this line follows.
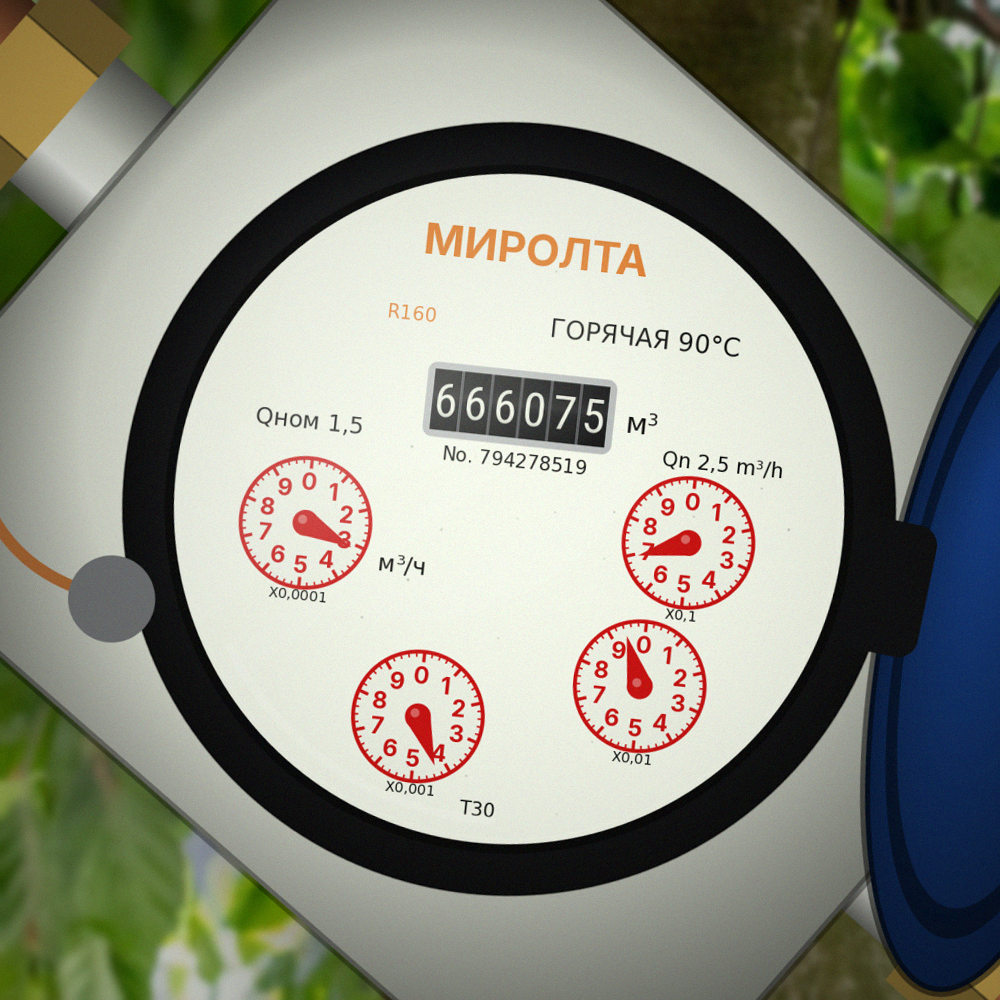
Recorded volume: 666075.6943 m³
